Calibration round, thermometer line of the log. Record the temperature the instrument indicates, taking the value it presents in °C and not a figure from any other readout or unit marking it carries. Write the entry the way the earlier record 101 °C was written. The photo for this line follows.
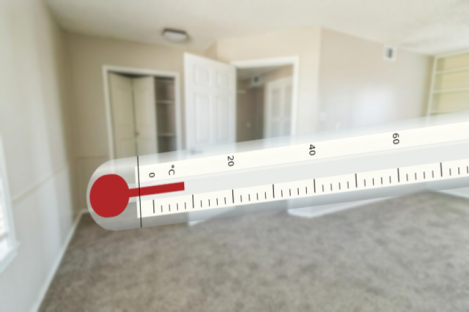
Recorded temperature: 8 °C
